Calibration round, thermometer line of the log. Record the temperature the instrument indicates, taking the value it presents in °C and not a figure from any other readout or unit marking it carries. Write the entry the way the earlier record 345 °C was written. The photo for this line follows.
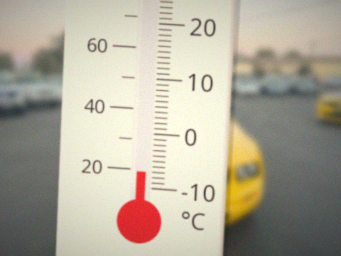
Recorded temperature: -7 °C
